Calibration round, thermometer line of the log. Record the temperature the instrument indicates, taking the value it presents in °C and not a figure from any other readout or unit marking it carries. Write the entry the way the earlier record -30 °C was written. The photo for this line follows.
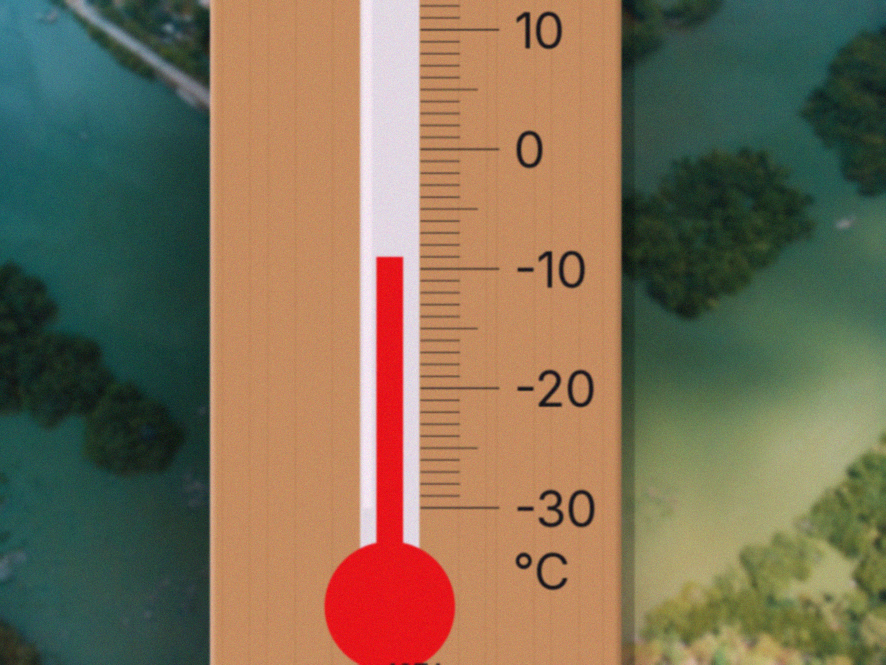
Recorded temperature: -9 °C
